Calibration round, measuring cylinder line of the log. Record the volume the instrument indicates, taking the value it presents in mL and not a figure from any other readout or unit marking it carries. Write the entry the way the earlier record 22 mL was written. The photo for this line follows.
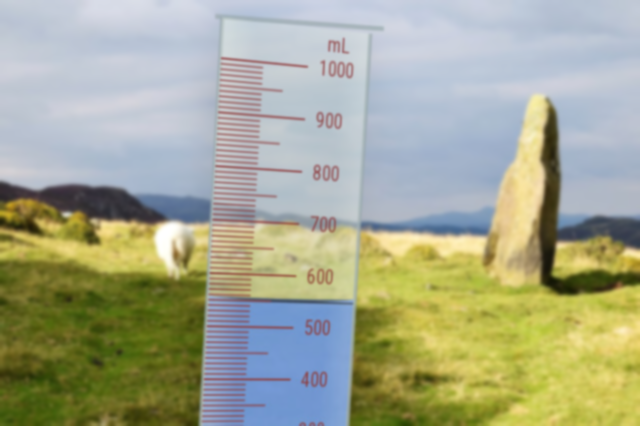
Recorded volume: 550 mL
